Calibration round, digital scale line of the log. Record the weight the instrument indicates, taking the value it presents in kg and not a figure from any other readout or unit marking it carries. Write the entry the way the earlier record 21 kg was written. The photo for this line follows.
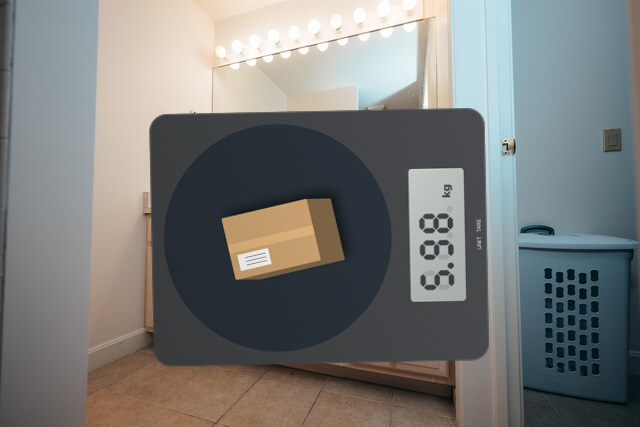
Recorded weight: 5.98 kg
